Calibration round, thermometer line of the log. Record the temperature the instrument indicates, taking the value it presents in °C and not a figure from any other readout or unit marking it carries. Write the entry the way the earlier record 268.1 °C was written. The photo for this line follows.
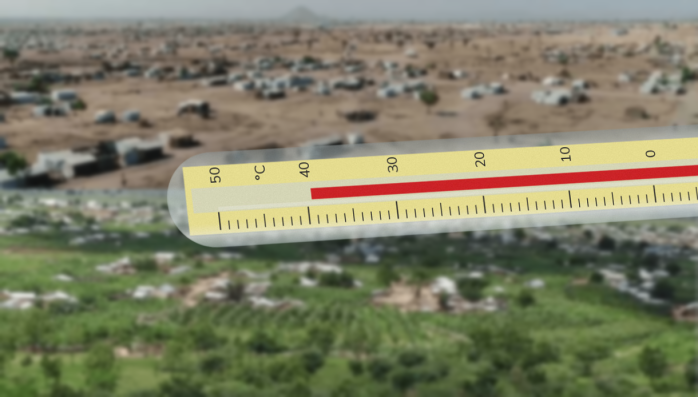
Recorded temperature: 39.5 °C
